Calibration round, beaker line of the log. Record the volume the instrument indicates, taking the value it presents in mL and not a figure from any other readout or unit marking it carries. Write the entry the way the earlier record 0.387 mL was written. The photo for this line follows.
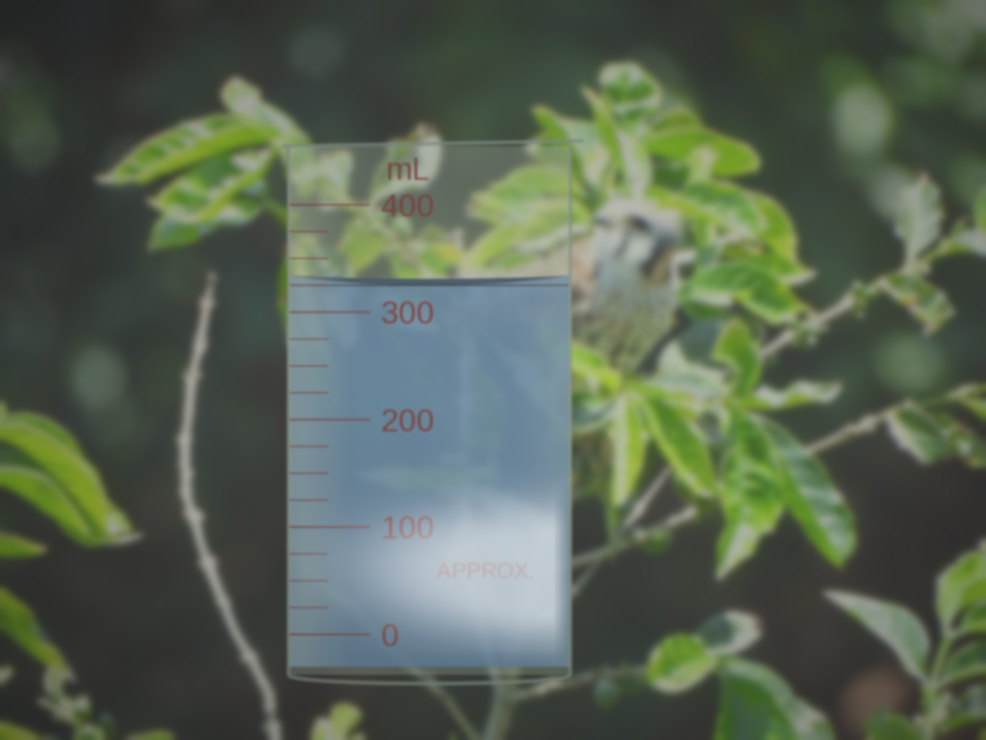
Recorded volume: 325 mL
